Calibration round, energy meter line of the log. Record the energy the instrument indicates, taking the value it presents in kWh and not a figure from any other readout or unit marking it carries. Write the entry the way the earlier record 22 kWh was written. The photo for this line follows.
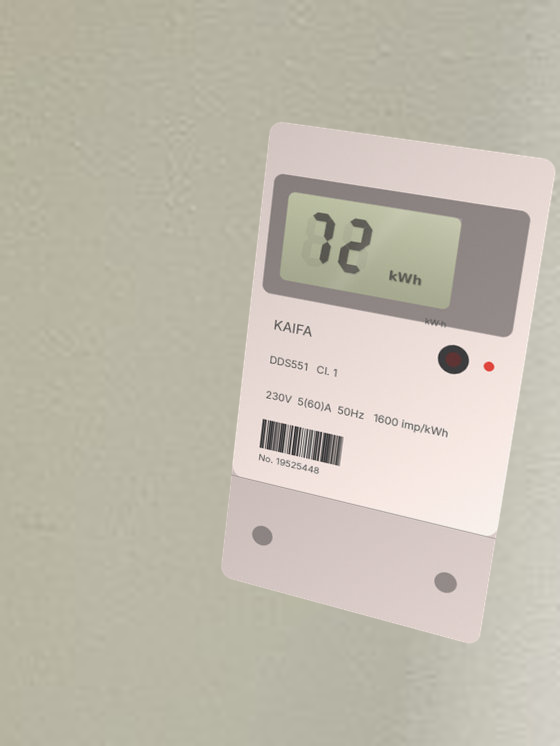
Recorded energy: 72 kWh
